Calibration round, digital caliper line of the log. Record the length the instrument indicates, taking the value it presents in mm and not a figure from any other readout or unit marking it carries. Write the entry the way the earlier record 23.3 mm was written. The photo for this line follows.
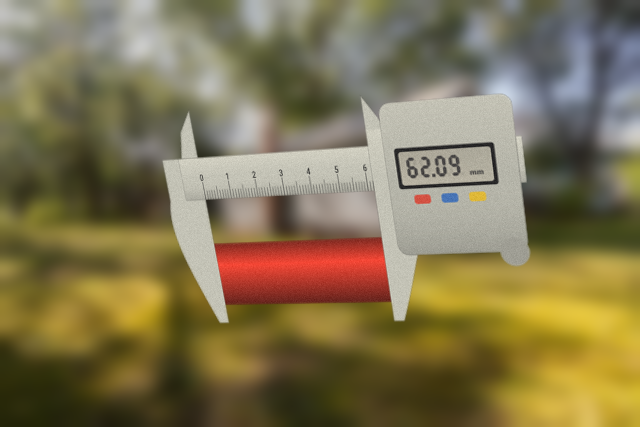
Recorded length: 62.09 mm
